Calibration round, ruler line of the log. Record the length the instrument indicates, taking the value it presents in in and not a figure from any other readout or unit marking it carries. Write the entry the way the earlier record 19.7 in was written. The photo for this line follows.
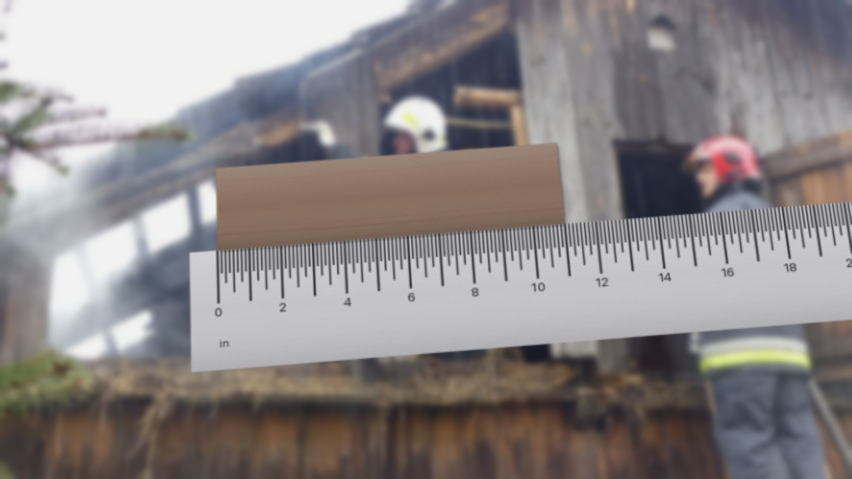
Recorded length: 11 in
